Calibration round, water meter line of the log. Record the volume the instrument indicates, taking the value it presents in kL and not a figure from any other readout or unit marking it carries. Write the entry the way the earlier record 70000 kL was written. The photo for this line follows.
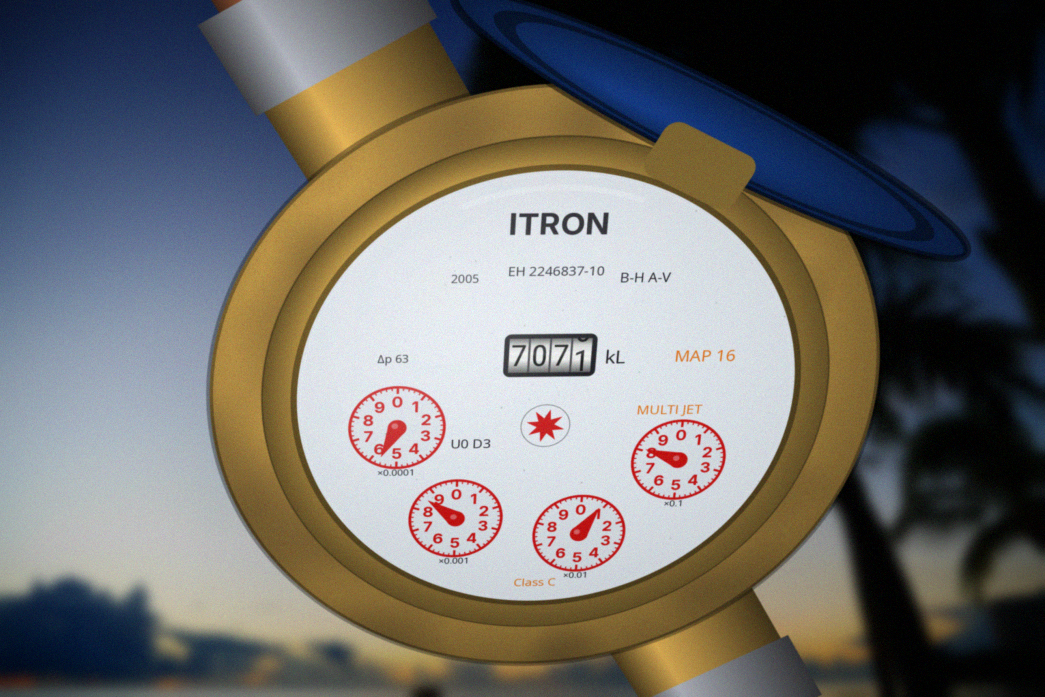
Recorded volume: 7070.8085 kL
